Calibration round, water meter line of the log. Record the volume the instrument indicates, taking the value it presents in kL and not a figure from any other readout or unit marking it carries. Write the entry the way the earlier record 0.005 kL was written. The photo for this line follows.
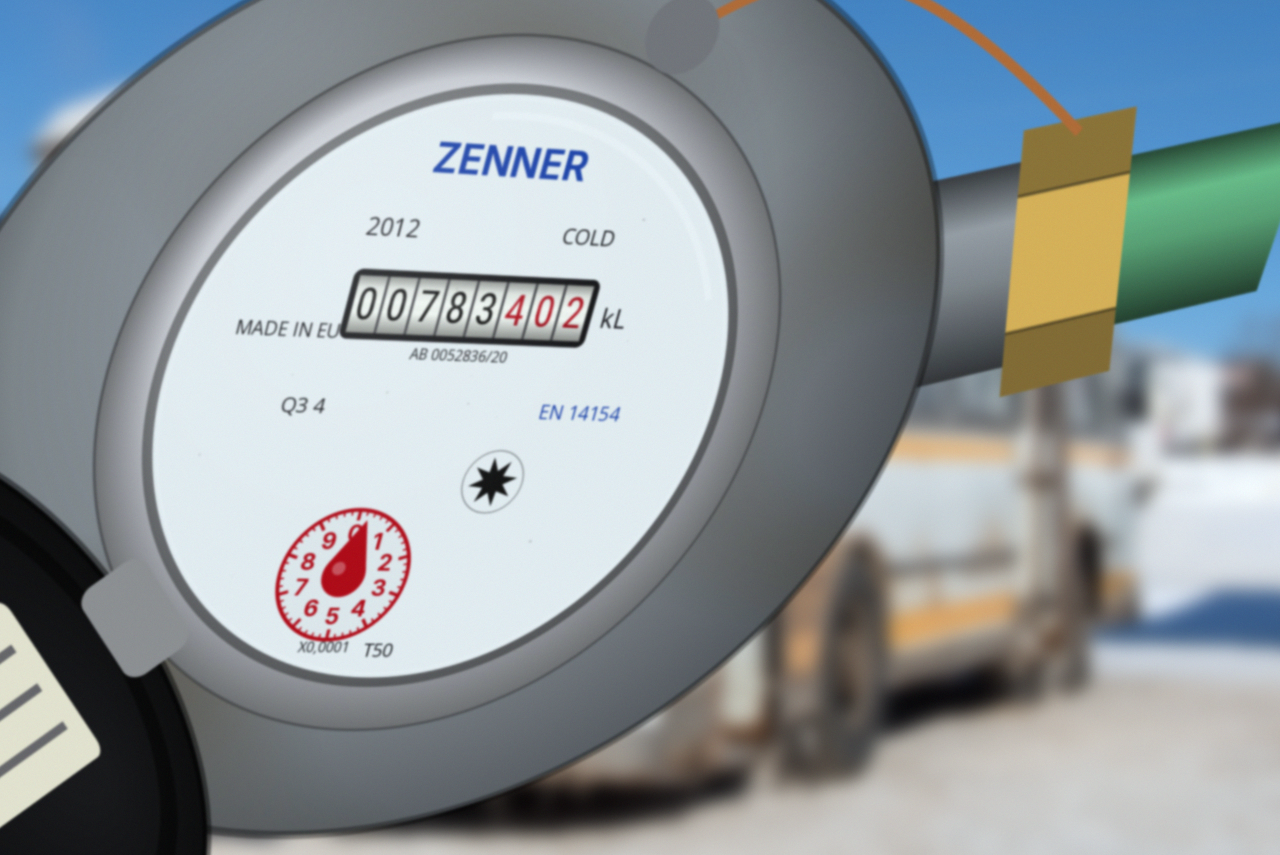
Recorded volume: 783.4020 kL
